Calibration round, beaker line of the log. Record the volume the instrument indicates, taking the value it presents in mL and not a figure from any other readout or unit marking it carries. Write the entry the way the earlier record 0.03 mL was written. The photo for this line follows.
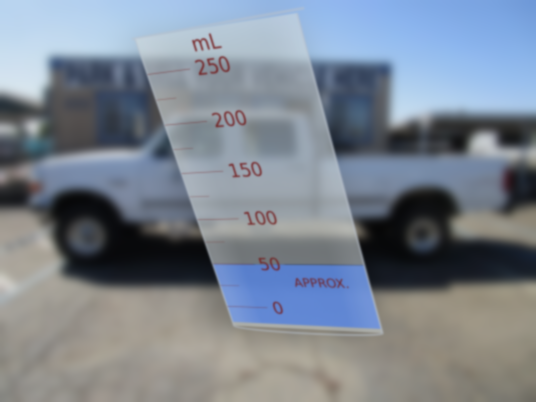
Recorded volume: 50 mL
